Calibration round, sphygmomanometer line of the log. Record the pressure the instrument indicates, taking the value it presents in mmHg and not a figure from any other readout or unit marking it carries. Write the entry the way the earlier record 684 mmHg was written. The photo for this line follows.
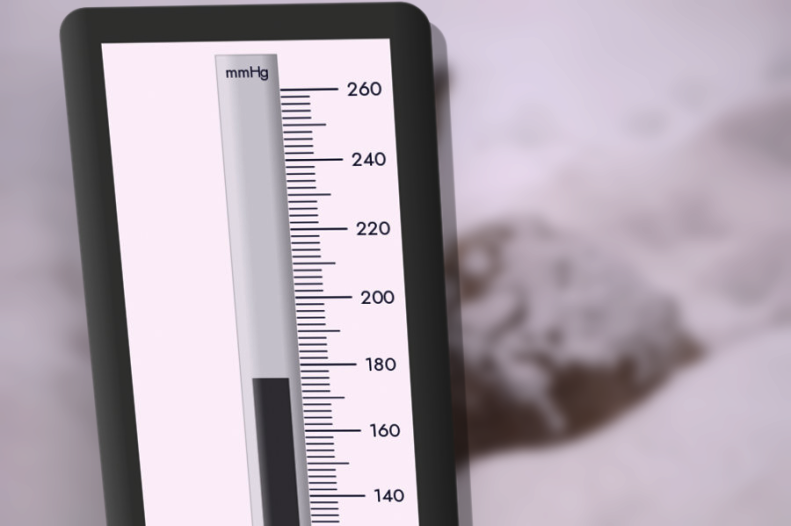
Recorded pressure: 176 mmHg
